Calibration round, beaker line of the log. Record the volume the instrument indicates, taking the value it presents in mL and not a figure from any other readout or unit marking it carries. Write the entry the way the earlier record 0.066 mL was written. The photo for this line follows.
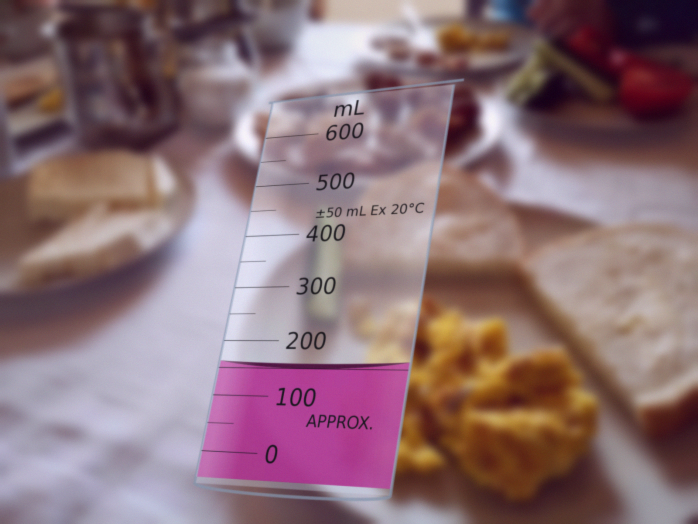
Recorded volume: 150 mL
